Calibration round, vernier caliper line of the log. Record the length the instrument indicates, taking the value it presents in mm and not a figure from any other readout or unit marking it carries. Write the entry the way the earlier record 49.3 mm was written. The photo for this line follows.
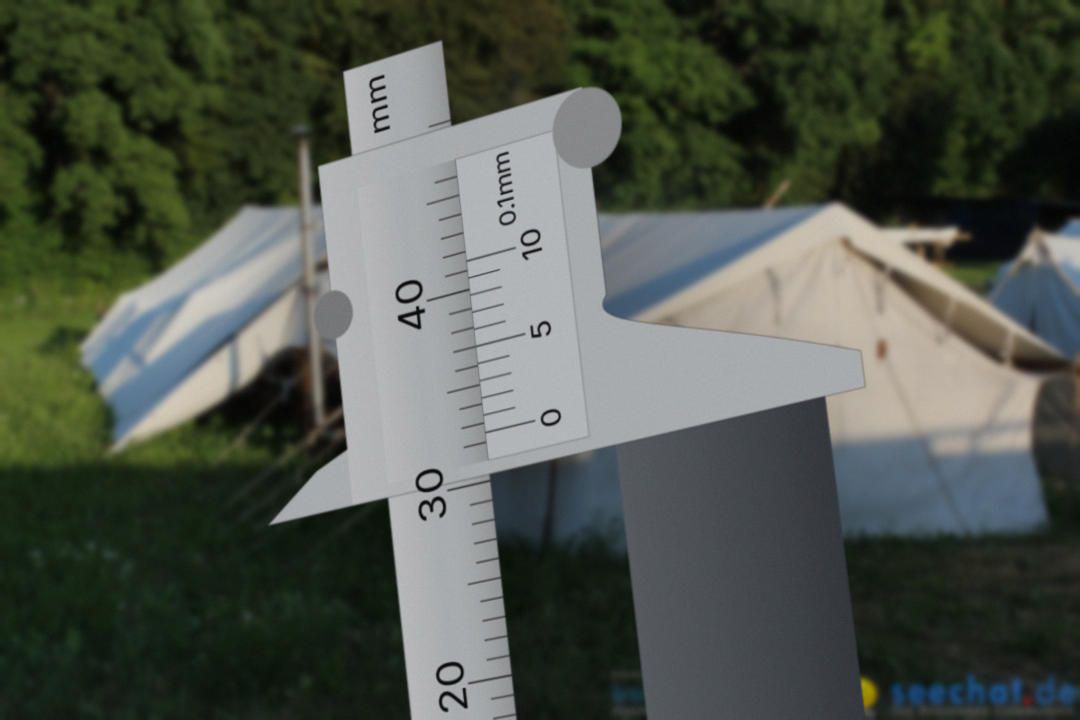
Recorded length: 32.5 mm
